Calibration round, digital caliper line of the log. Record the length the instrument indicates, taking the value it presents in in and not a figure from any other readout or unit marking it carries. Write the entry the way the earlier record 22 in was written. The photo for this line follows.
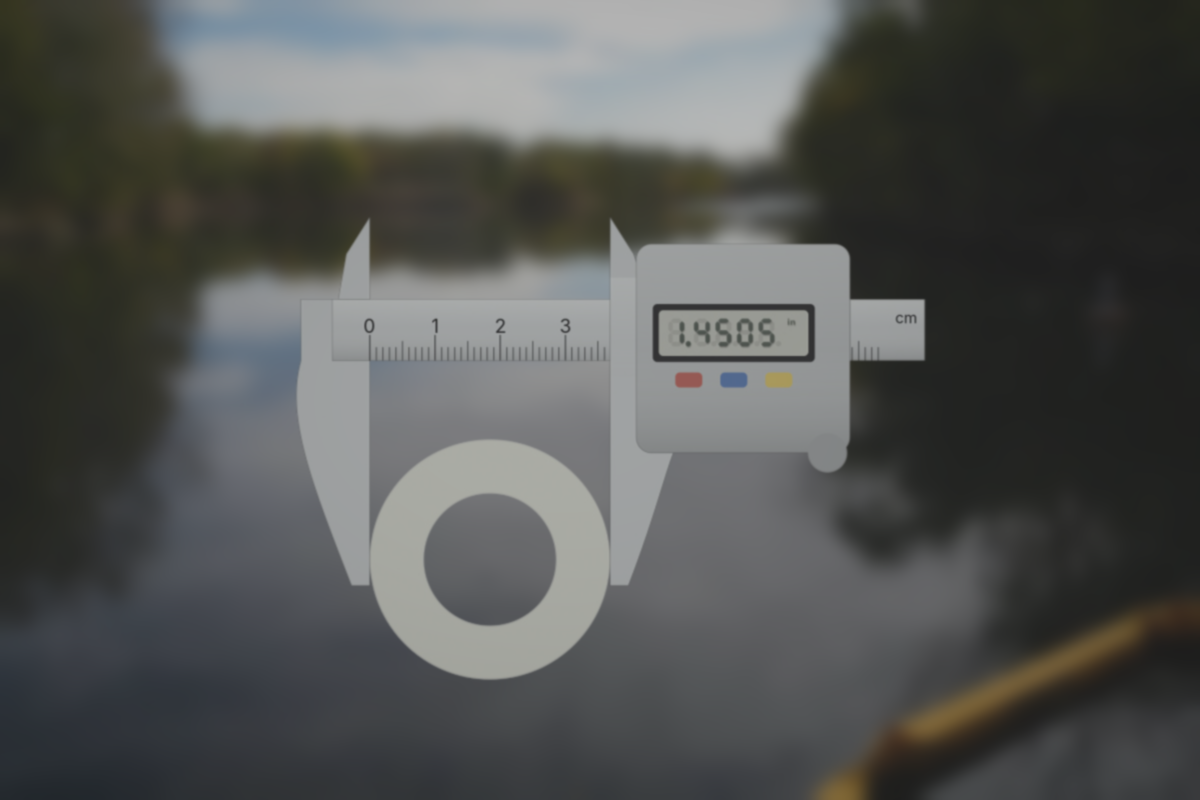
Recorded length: 1.4505 in
